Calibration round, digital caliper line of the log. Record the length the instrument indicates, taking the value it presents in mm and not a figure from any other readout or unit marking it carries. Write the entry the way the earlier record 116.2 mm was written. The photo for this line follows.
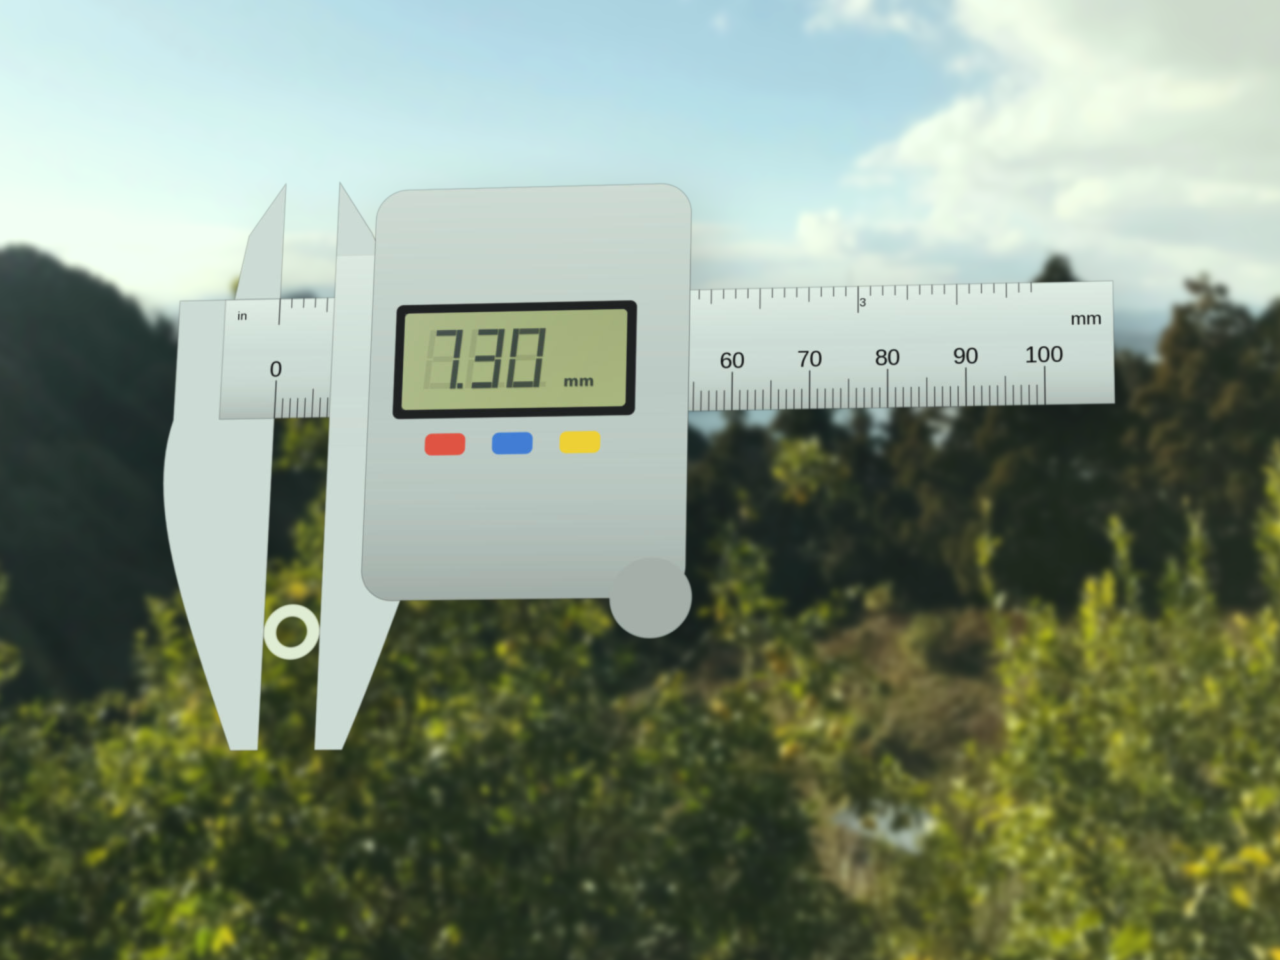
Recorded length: 7.30 mm
